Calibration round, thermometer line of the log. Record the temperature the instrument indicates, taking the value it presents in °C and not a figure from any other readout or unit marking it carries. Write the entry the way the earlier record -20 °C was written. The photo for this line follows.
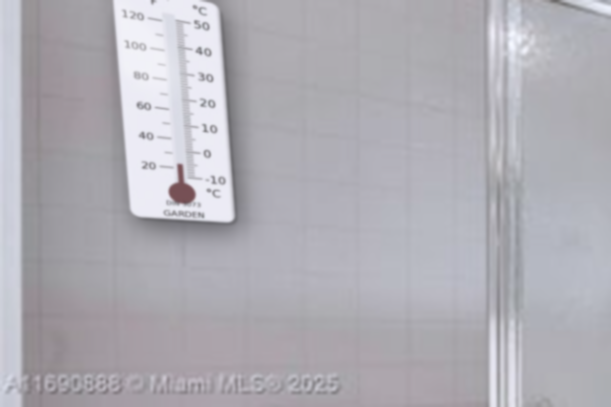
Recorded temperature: -5 °C
